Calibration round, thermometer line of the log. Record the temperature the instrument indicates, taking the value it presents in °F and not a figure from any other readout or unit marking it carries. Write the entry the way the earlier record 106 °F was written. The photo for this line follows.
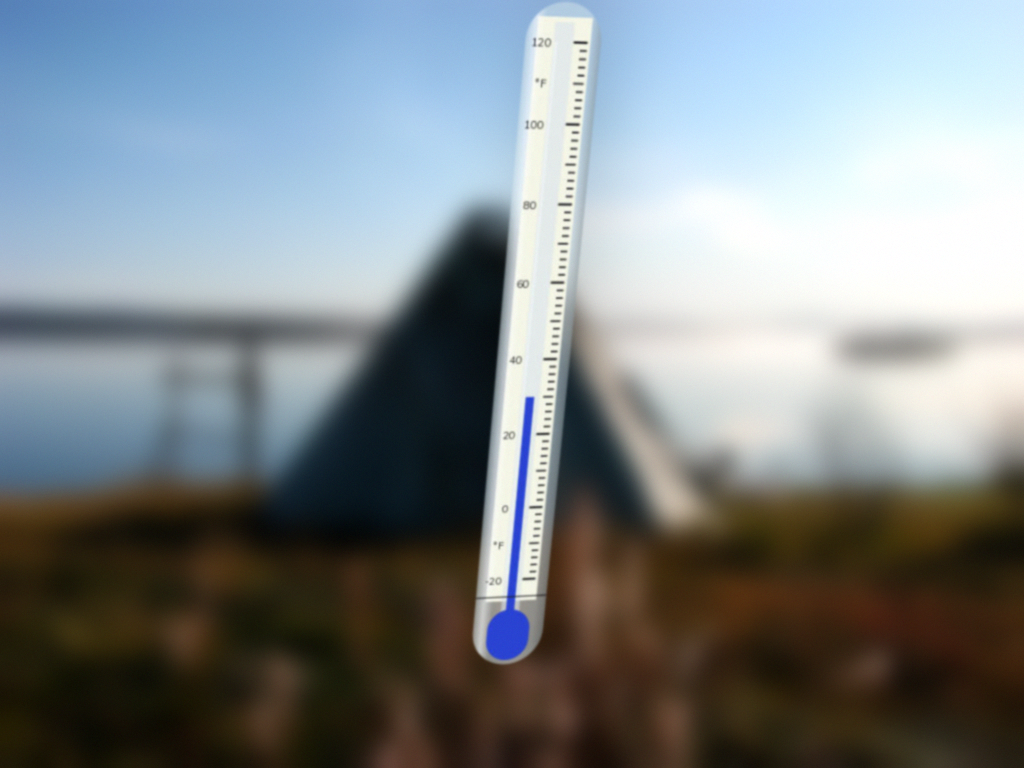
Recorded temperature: 30 °F
